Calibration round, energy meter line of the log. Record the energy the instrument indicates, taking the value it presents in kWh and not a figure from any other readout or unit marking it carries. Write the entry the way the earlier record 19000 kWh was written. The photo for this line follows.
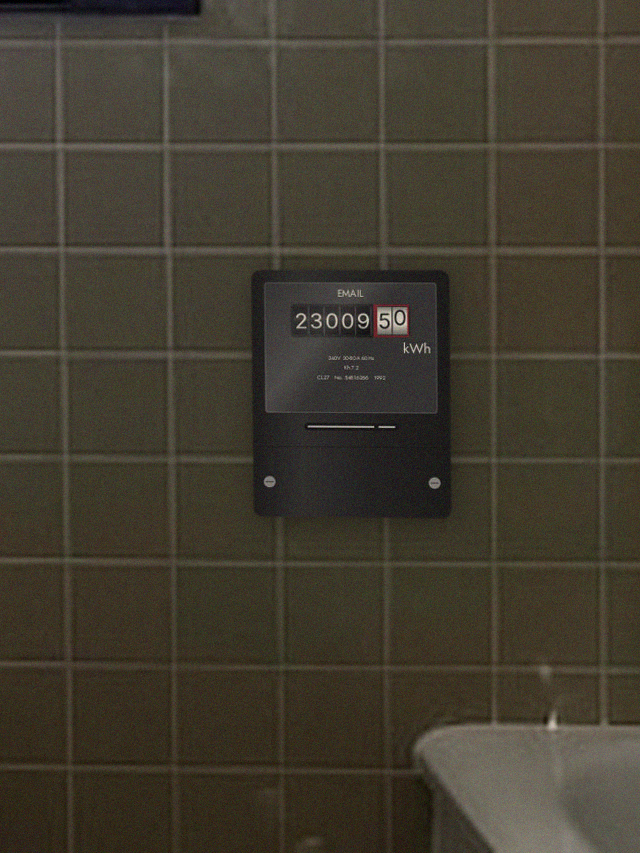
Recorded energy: 23009.50 kWh
